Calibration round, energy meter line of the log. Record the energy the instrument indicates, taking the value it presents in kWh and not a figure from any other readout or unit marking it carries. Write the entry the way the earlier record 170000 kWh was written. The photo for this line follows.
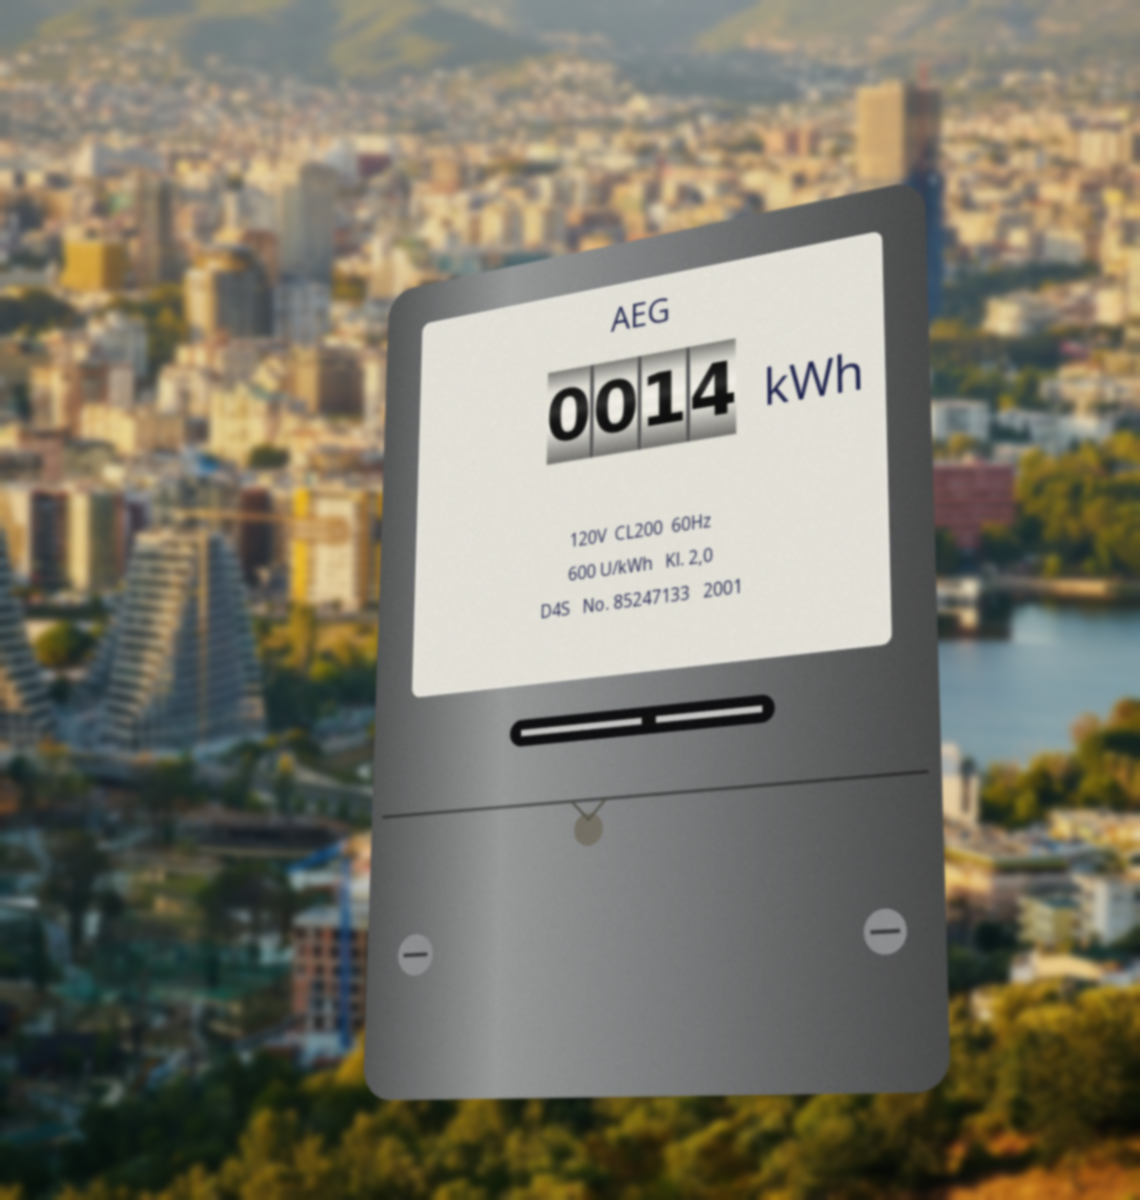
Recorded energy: 14 kWh
